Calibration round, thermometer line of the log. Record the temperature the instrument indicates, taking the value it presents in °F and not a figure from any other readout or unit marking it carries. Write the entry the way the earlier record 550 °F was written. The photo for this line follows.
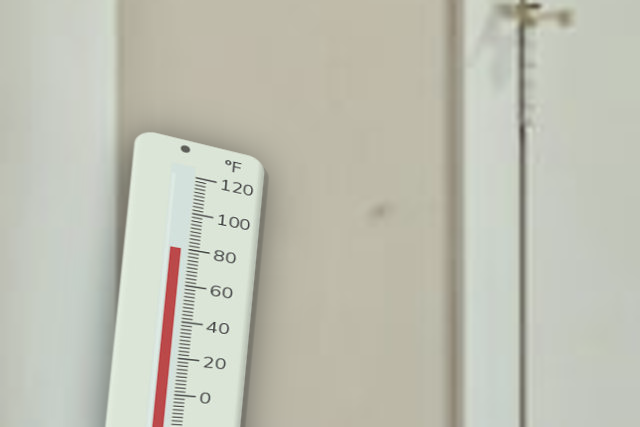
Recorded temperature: 80 °F
